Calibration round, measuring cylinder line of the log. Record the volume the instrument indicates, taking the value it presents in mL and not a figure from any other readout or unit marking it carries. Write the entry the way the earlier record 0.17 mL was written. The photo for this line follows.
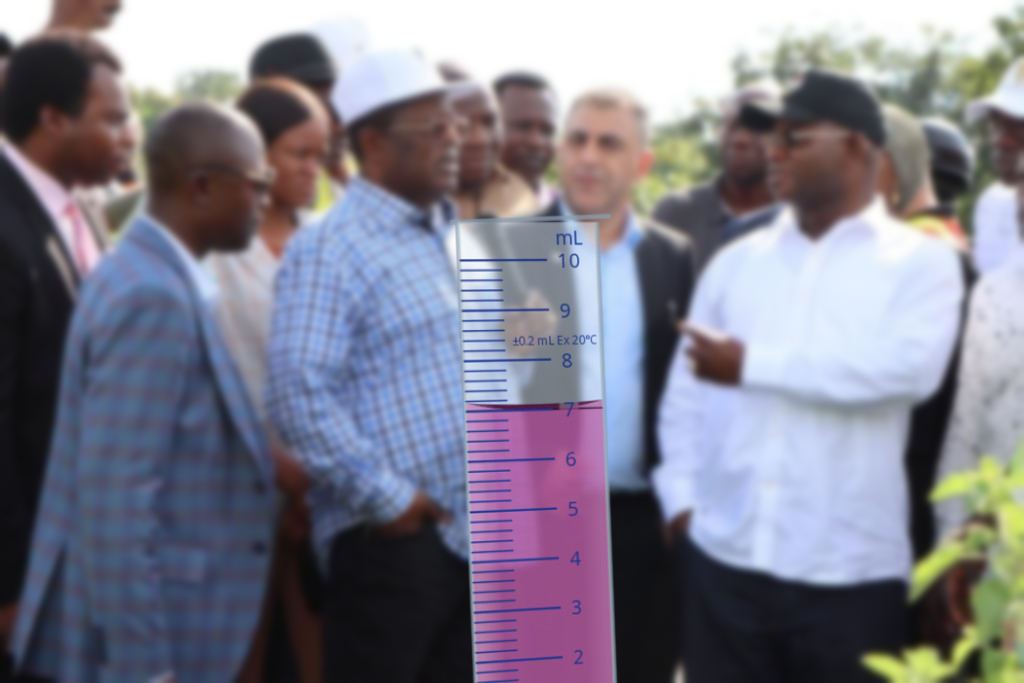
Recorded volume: 7 mL
